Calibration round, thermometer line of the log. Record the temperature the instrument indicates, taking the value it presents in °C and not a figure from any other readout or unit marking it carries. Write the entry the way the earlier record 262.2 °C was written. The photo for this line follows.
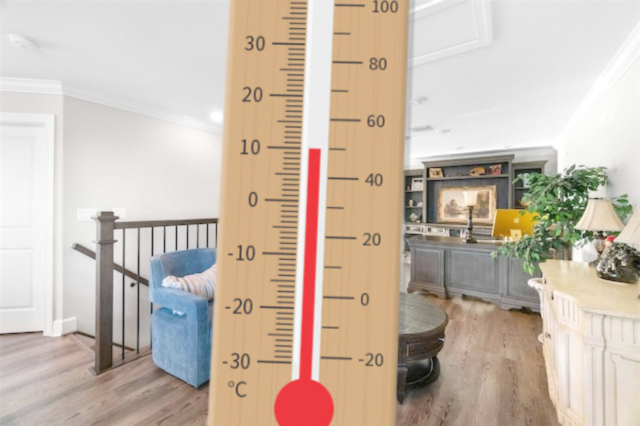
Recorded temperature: 10 °C
